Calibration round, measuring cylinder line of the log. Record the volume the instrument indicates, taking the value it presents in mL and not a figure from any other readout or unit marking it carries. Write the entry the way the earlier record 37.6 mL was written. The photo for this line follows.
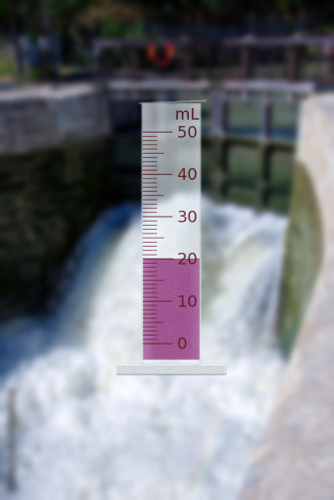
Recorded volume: 20 mL
